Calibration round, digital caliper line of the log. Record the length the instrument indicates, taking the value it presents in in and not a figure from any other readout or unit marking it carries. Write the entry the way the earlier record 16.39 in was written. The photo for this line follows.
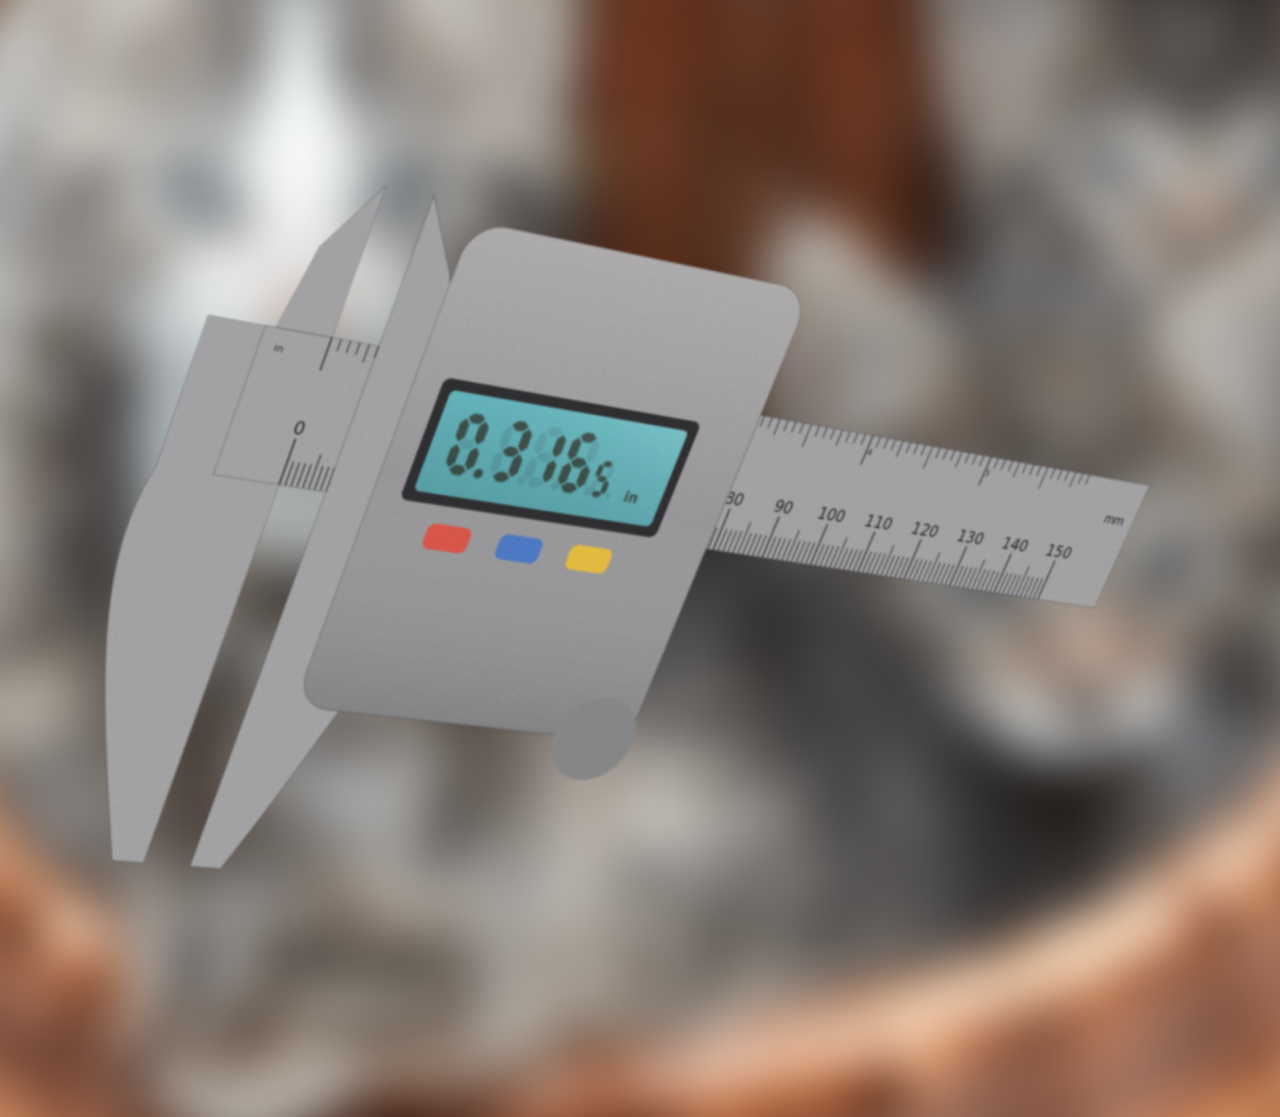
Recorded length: 0.3165 in
